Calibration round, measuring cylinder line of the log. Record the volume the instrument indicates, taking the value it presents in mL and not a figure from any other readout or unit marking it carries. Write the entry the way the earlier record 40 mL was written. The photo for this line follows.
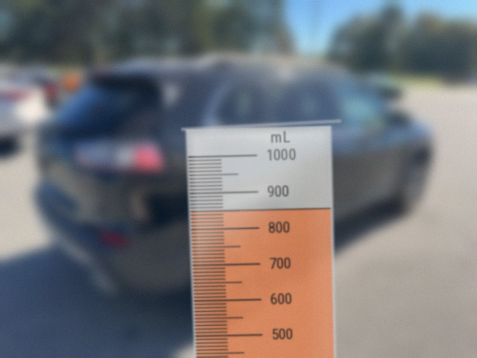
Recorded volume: 850 mL
